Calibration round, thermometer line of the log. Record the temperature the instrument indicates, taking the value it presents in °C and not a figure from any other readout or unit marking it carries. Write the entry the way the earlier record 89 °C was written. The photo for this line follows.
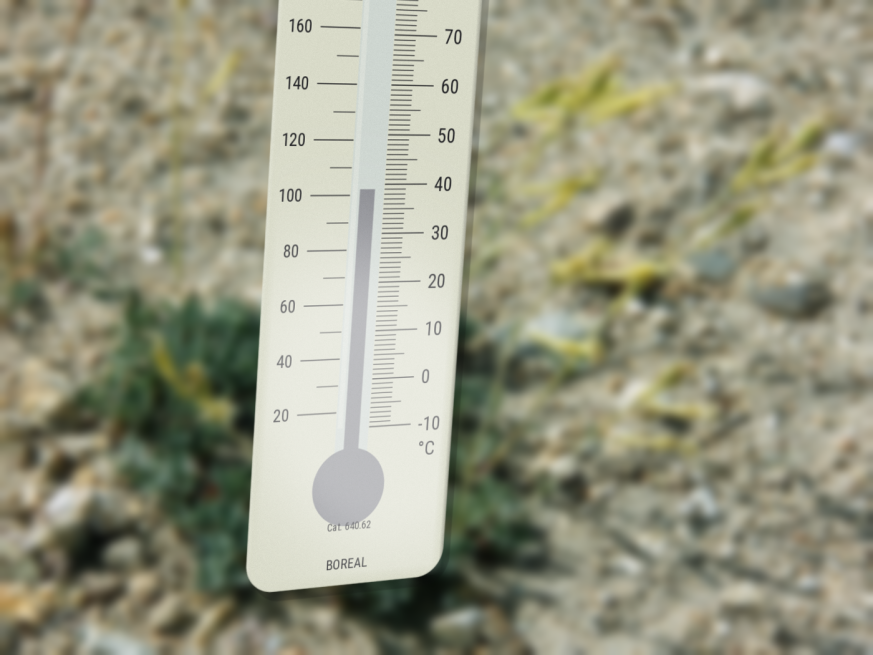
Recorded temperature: 39 °C
